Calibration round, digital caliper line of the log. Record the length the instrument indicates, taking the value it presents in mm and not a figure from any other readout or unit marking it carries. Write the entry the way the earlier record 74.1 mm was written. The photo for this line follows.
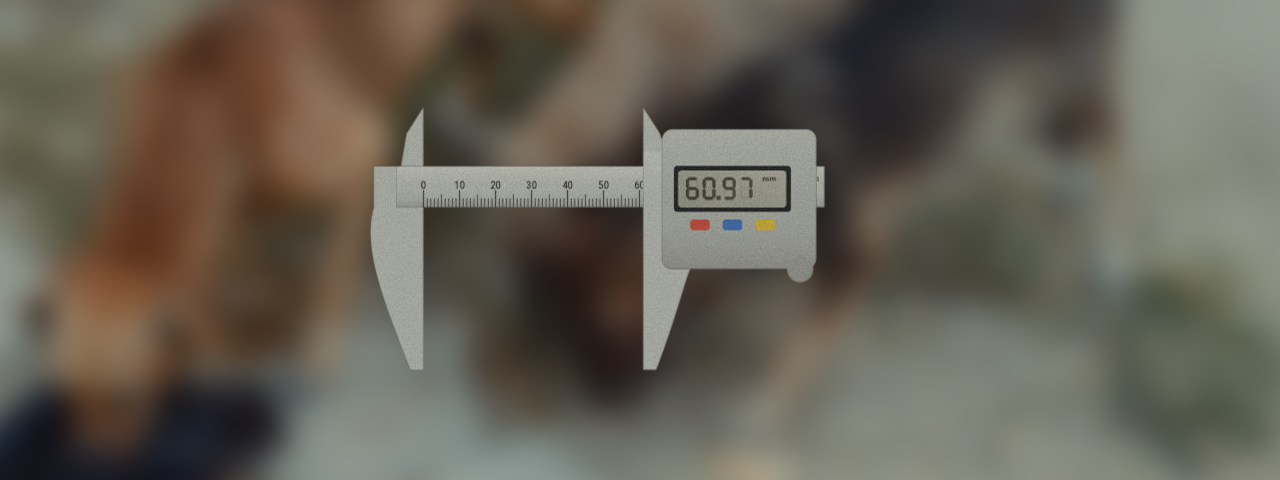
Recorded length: 60.97 mm
